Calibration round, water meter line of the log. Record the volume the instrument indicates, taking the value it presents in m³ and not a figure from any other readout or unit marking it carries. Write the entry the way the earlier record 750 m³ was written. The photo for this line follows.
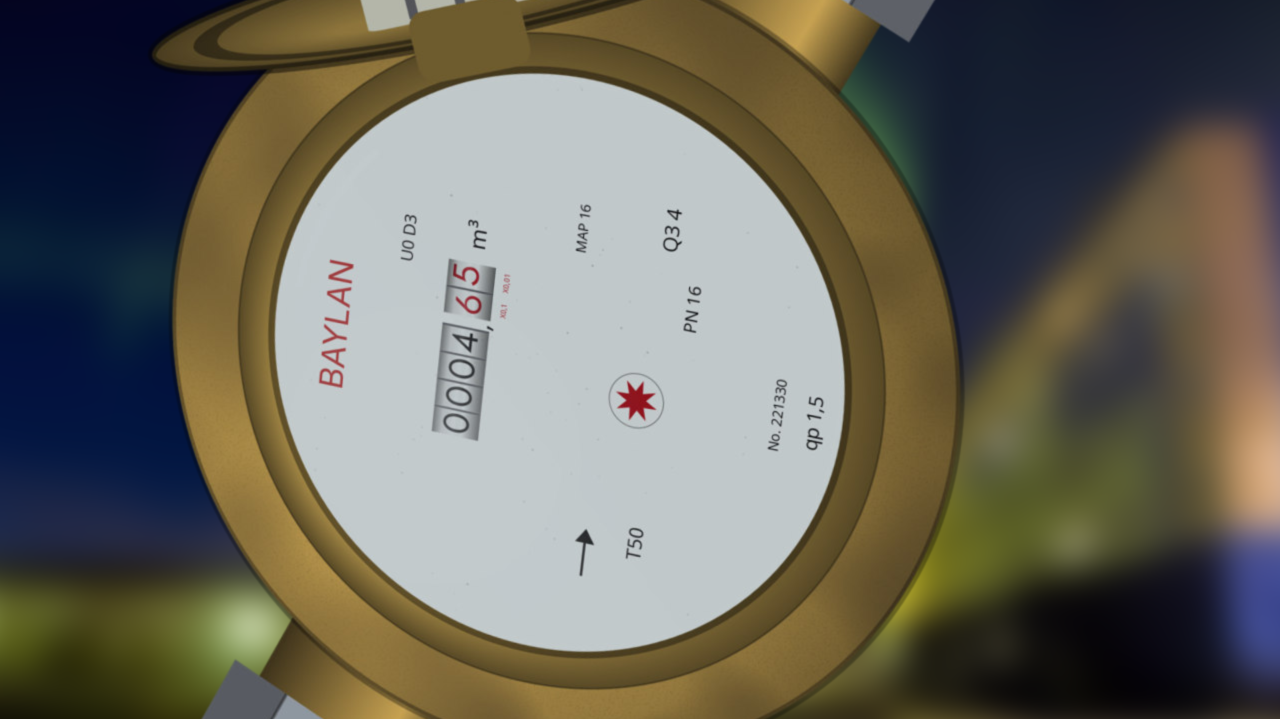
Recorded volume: 4.65 m³
